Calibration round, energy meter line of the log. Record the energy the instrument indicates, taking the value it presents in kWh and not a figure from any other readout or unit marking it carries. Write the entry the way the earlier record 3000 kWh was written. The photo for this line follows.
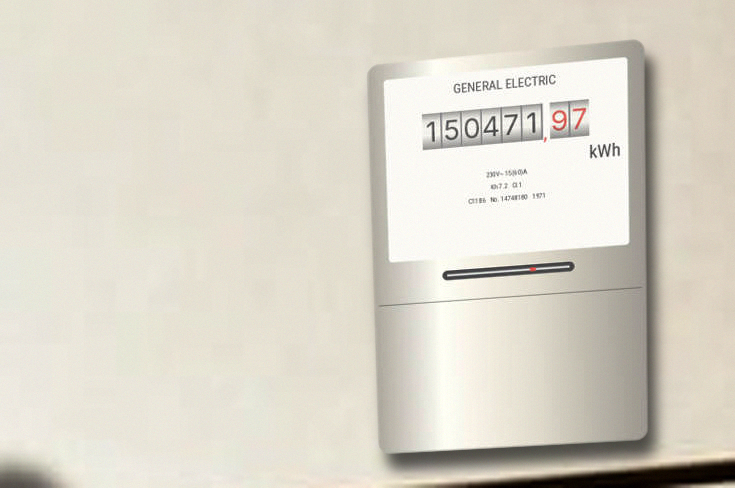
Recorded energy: 150471.97 kWh
